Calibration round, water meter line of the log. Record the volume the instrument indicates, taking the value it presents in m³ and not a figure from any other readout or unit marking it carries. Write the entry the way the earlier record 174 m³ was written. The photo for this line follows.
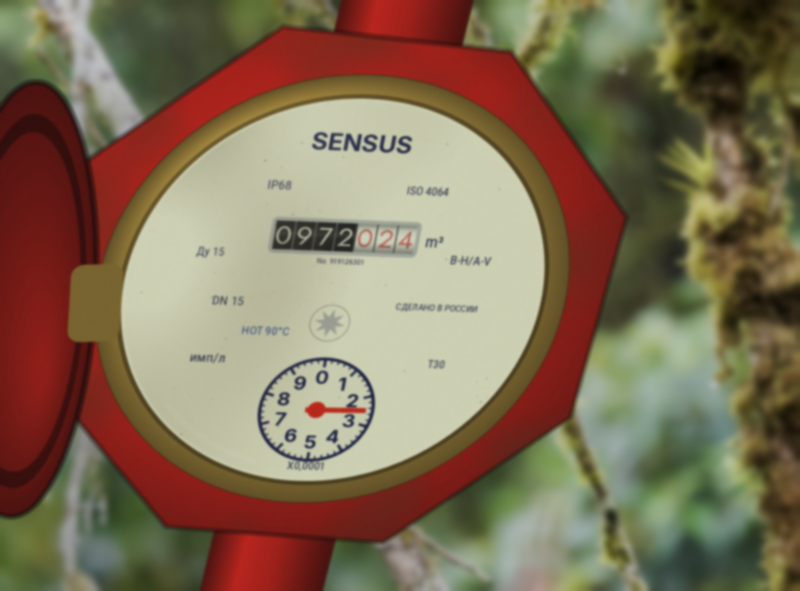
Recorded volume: 972.0242 m³
